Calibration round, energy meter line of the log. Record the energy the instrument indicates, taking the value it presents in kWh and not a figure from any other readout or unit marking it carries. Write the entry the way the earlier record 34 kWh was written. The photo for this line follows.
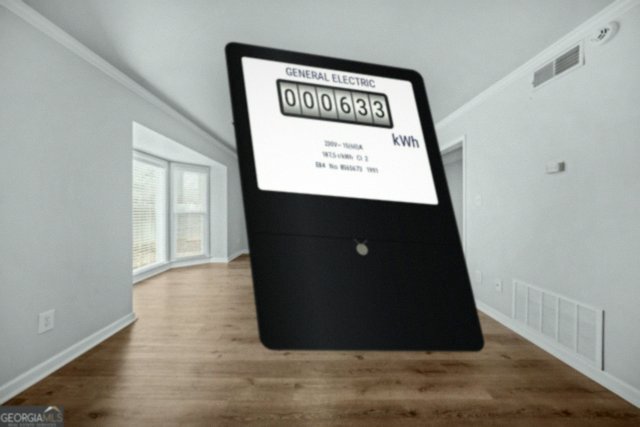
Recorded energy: 633 kWh
